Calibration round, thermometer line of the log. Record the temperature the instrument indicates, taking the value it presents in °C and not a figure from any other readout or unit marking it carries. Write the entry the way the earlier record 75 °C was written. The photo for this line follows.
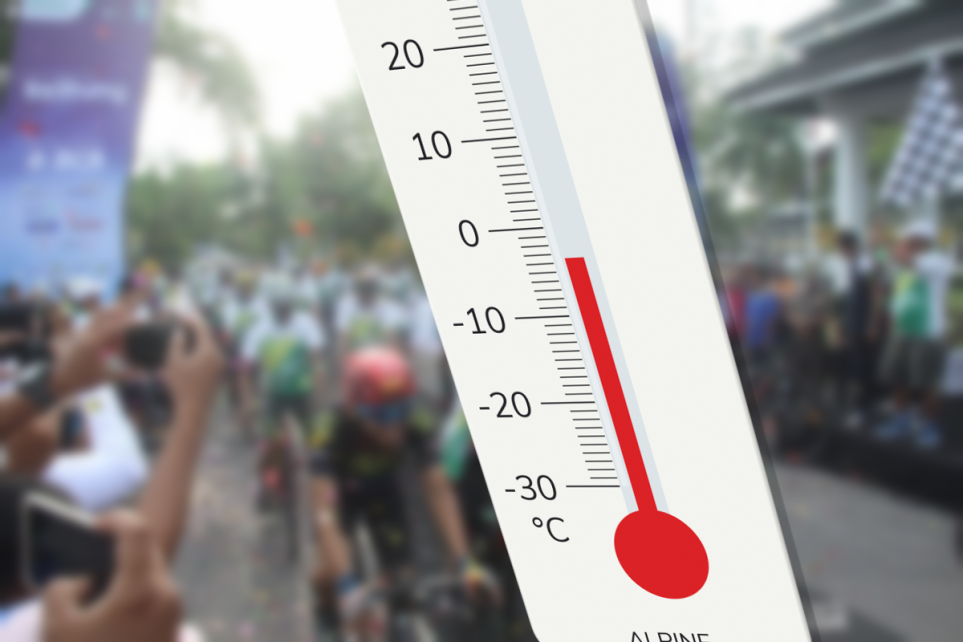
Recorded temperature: -3.5 °C
